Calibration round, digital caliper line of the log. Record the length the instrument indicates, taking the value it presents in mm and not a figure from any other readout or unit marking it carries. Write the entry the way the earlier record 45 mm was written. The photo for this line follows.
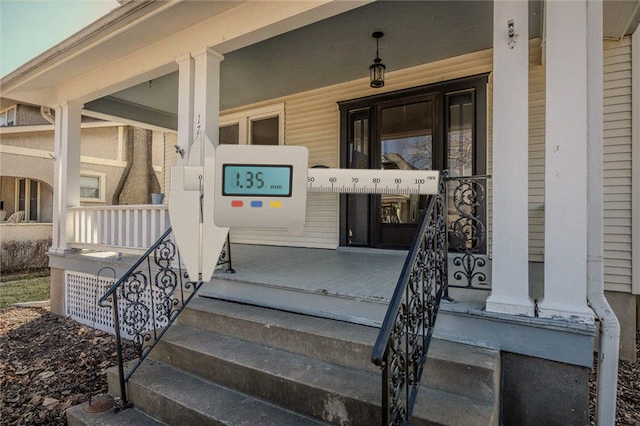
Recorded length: 1.35 mm
